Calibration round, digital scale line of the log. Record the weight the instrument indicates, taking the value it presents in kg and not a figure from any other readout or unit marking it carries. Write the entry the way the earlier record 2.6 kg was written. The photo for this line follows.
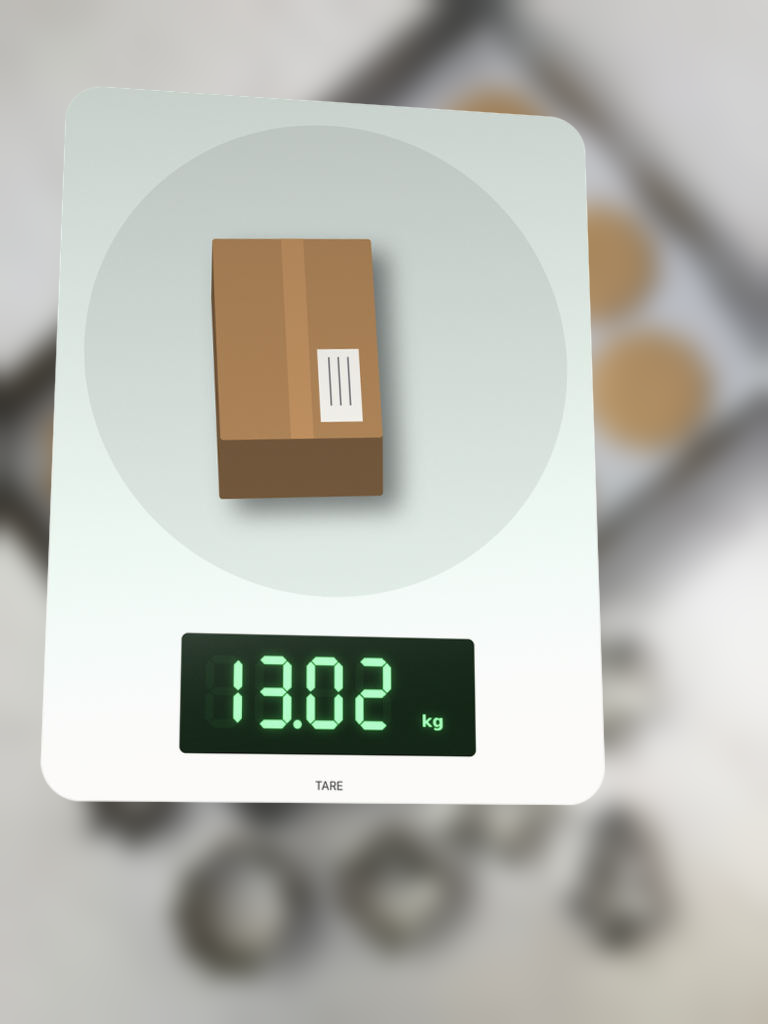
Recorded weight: 13.02 kg
